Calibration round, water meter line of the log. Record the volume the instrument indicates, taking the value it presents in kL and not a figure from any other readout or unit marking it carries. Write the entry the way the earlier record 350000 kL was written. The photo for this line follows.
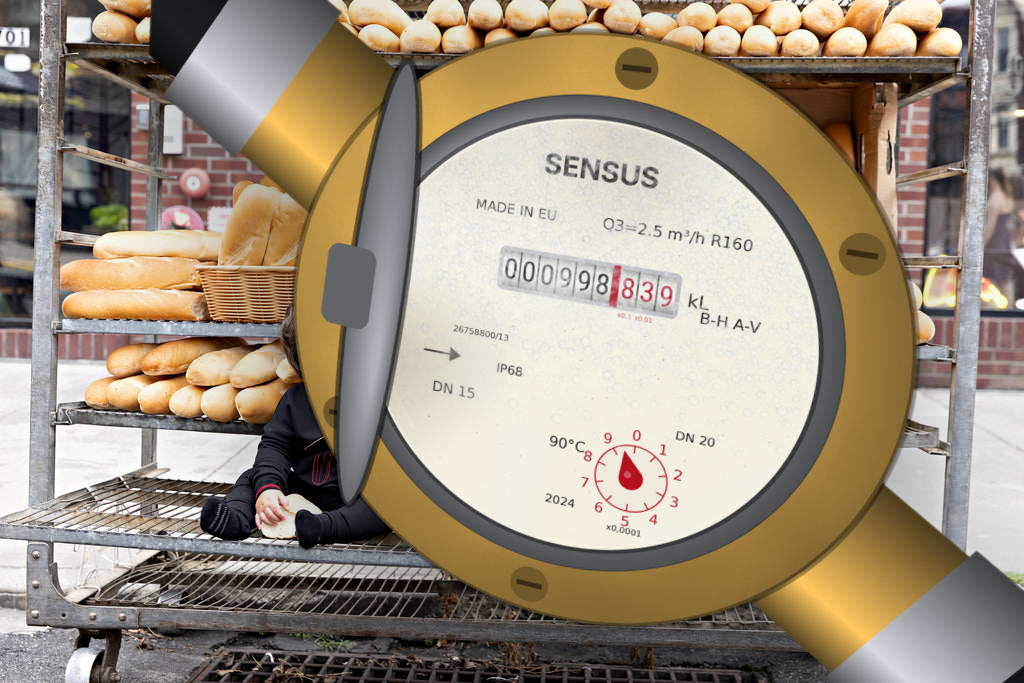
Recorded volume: 998.8389 kL
